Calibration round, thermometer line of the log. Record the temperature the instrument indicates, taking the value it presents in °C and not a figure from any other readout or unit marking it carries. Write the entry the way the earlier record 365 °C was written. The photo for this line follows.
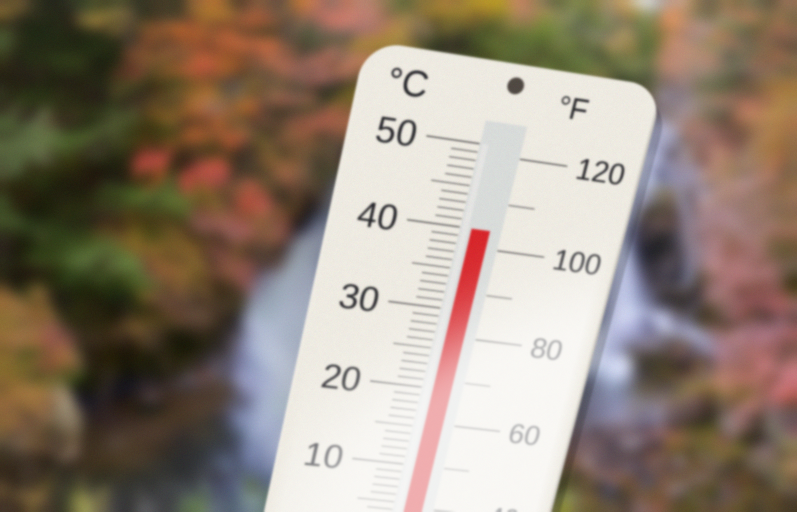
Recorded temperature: 40 °C
